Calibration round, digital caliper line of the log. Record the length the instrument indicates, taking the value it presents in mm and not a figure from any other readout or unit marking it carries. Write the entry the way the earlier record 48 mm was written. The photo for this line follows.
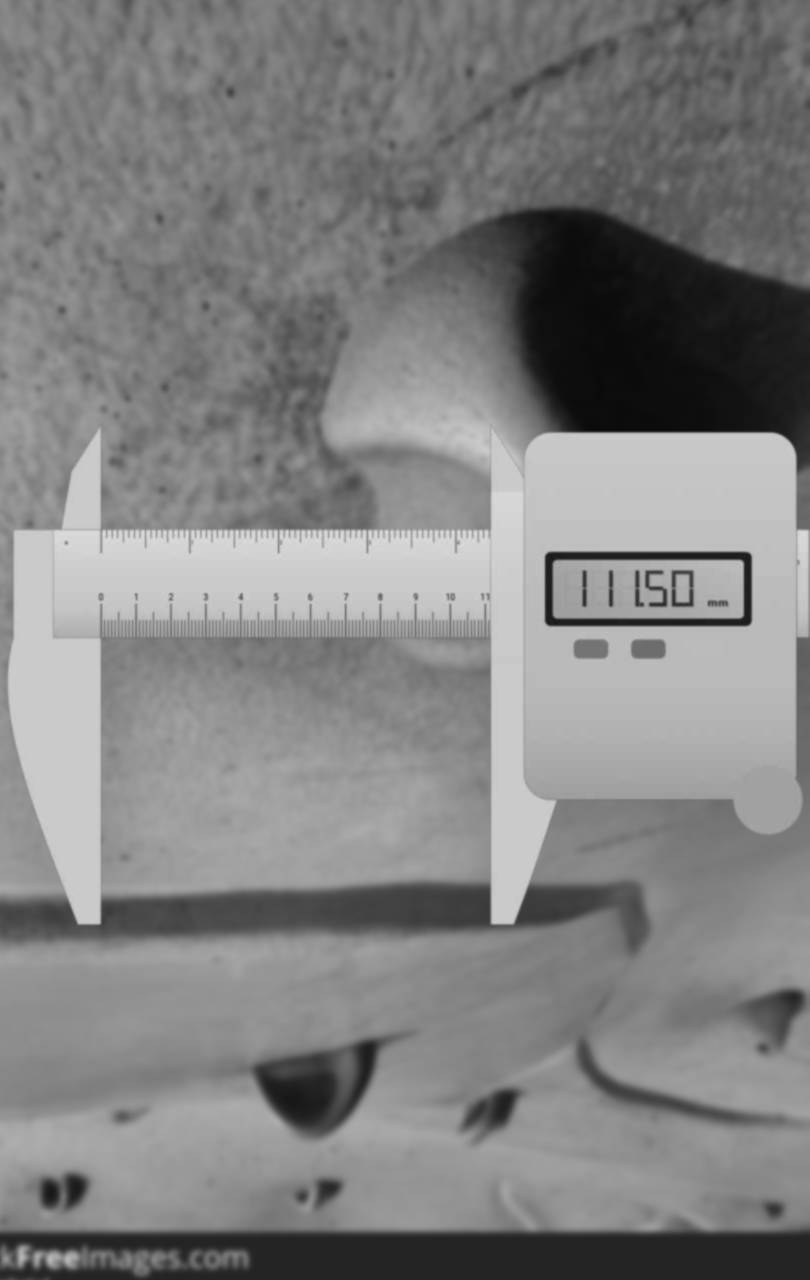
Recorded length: 111.50 mm
